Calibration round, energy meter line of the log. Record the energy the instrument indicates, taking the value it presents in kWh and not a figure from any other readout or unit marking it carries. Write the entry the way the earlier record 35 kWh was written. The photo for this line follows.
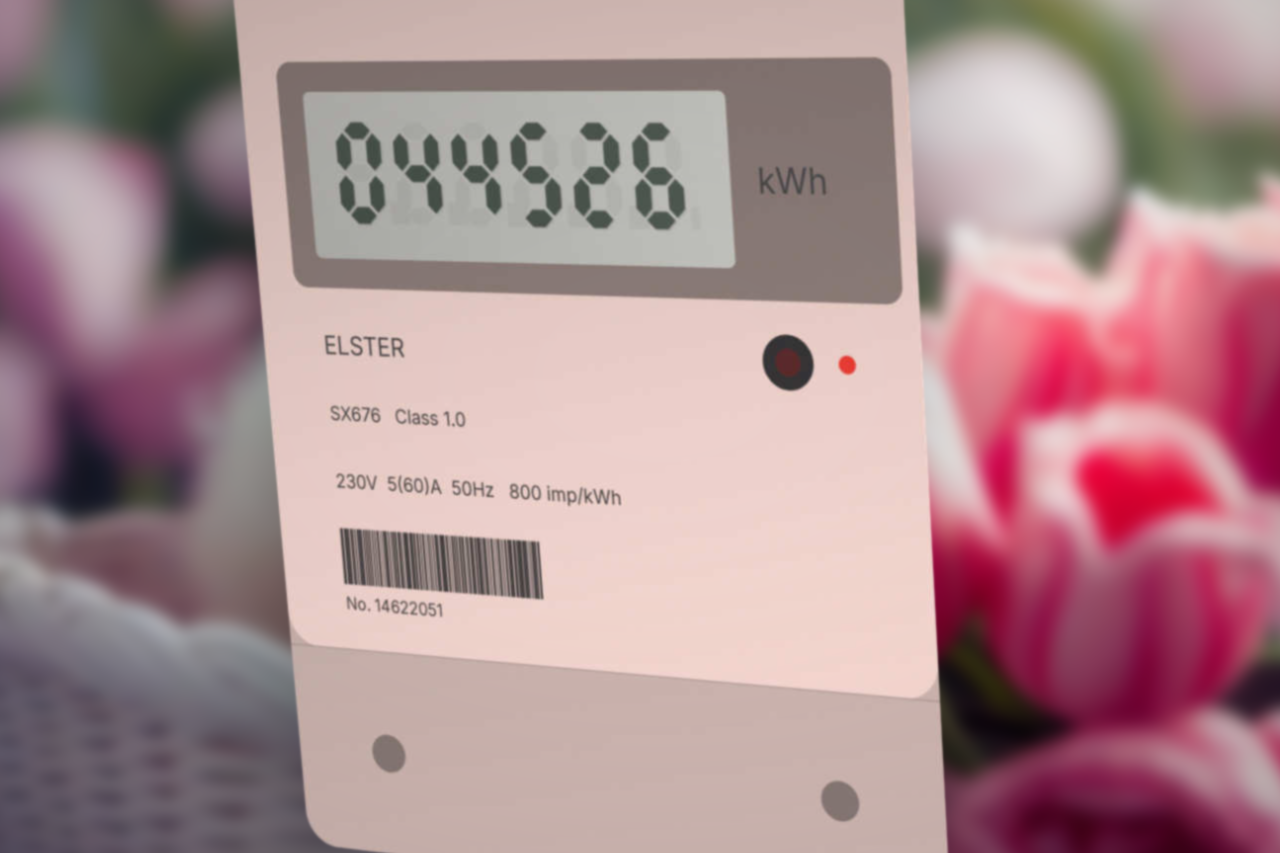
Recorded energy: 44526 kWh
